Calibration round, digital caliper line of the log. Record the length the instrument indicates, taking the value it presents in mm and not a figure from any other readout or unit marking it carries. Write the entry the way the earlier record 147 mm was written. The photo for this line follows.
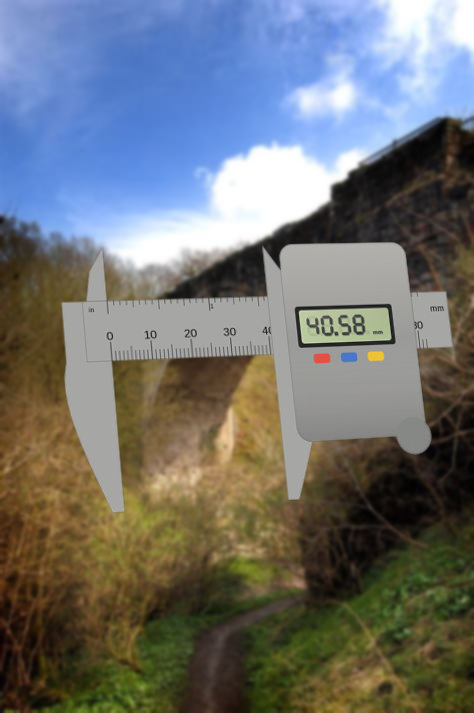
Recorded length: 40.58 mm
